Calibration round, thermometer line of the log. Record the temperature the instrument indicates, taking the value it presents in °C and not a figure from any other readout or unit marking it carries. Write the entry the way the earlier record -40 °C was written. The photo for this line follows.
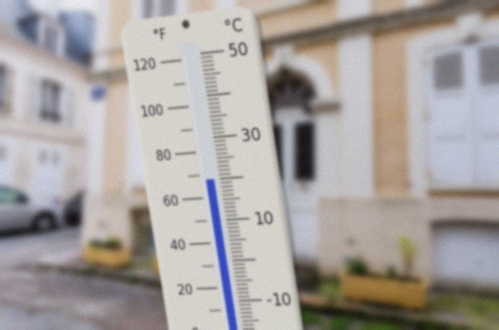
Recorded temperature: 20 °C
